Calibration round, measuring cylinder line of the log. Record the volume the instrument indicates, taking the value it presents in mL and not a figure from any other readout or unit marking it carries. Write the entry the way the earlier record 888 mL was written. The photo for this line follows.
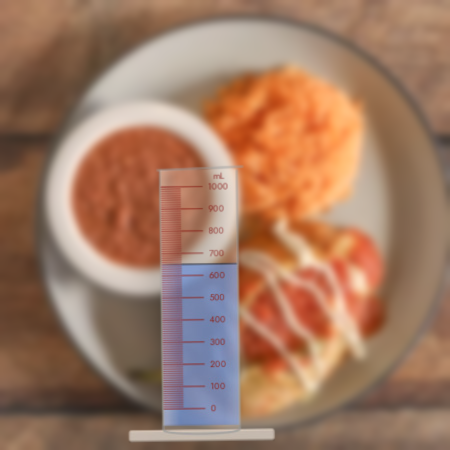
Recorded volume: 650 mL
